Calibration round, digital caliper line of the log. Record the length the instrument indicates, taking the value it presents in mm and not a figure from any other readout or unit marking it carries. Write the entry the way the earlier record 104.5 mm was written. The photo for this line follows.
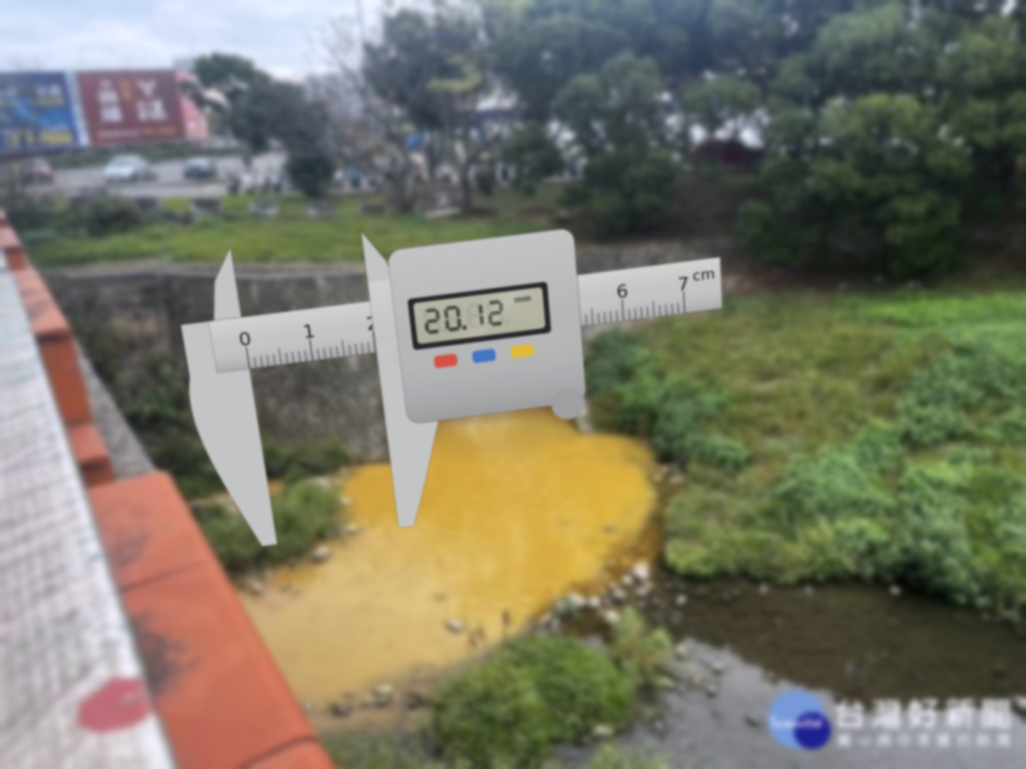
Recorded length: 20.12 mm
